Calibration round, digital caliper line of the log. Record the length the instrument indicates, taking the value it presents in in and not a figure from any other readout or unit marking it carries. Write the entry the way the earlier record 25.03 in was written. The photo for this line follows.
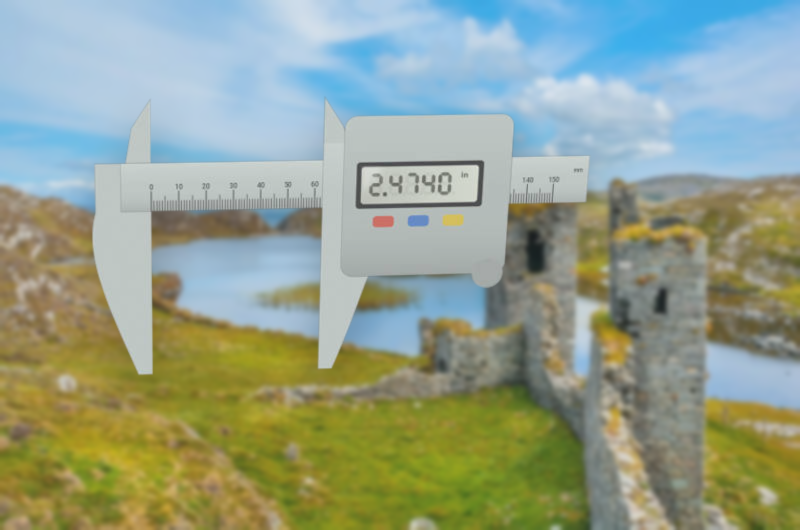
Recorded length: 2.4740 in
